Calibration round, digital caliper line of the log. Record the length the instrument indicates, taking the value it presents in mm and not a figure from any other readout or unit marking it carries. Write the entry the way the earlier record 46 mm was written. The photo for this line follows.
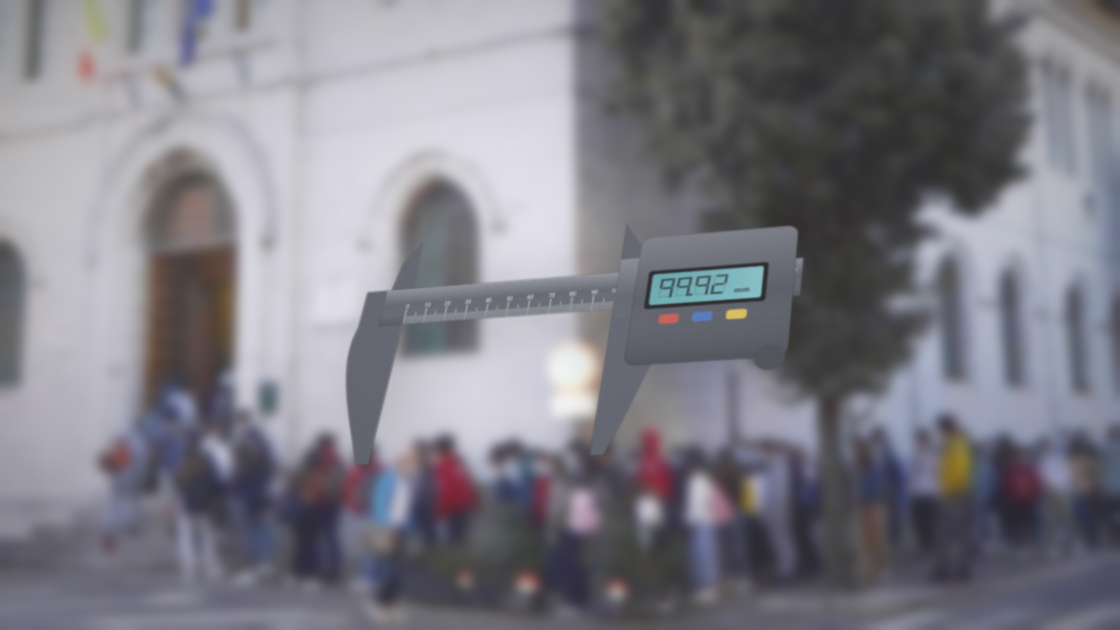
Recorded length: 99.92 mm
